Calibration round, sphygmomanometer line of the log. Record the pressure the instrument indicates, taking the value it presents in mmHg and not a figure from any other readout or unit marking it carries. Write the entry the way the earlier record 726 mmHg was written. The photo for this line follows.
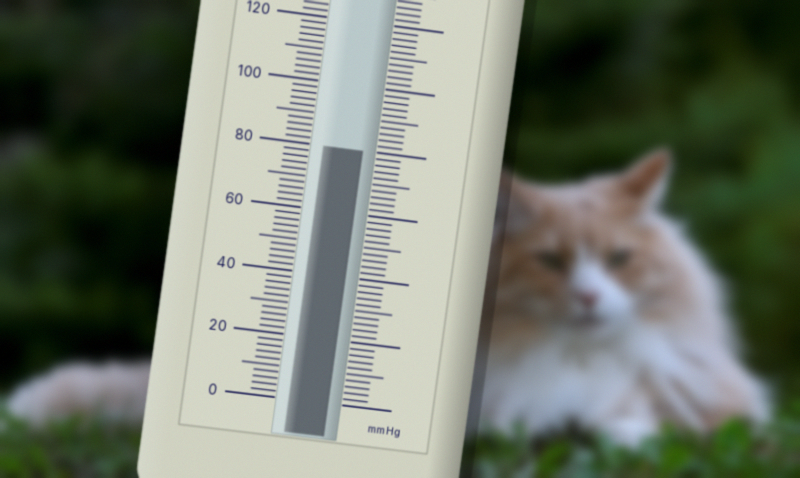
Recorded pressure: 80 mmHg
